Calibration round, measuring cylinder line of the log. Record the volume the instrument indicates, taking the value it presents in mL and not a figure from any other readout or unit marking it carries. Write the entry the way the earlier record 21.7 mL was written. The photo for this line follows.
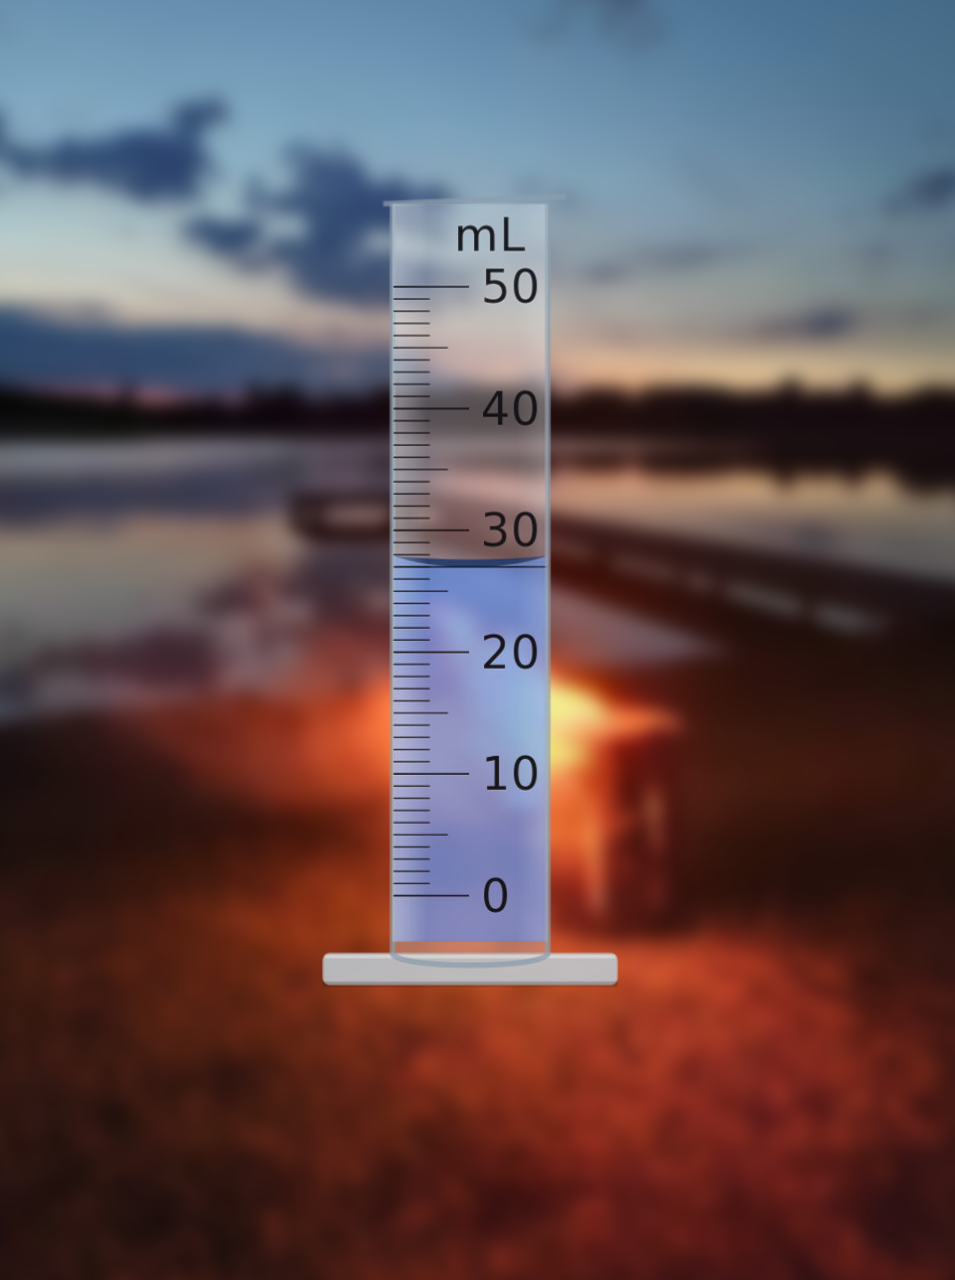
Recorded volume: 27 mL
